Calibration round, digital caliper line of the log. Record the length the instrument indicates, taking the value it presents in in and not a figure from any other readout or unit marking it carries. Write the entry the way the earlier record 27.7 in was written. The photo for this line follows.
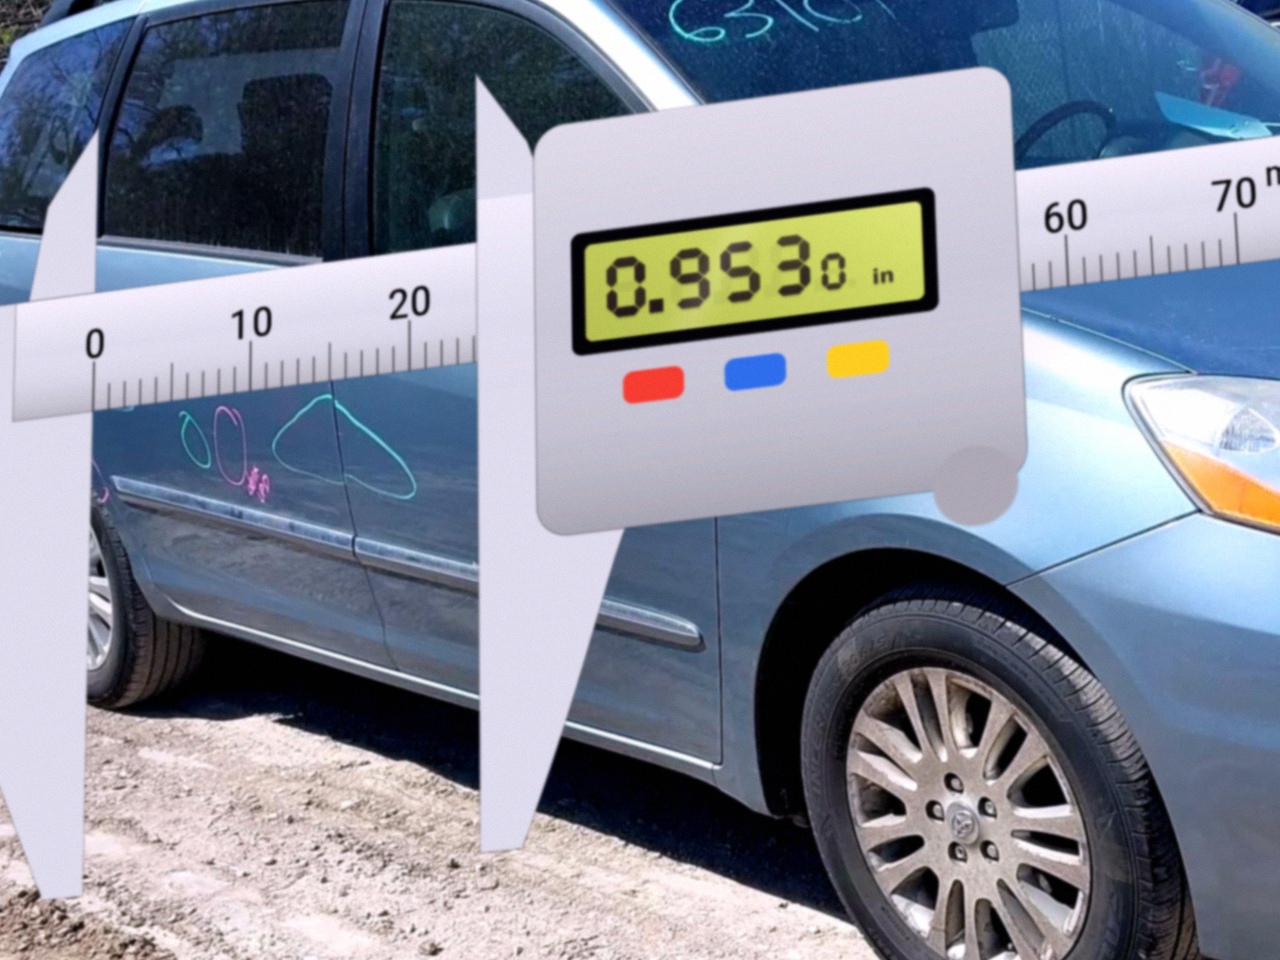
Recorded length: 0.9530 in
